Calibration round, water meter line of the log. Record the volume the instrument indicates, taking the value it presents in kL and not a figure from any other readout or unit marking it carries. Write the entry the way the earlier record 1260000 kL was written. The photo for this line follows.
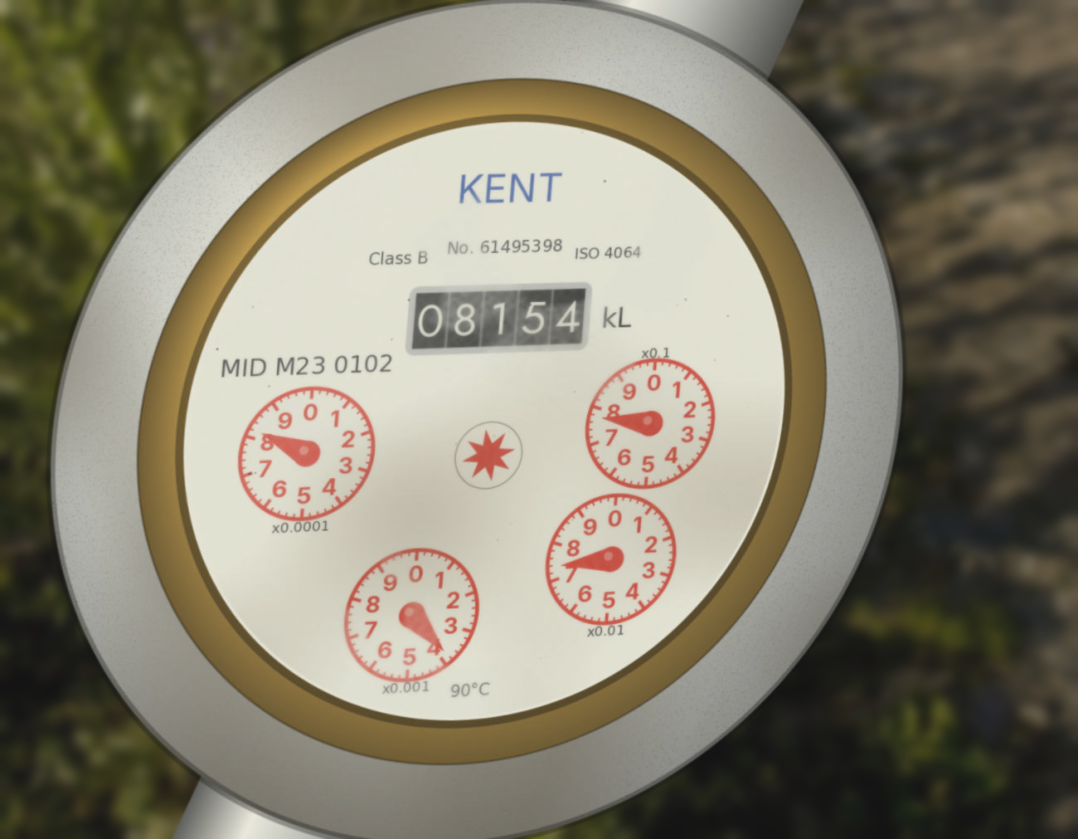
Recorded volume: 8154.7738 kL
